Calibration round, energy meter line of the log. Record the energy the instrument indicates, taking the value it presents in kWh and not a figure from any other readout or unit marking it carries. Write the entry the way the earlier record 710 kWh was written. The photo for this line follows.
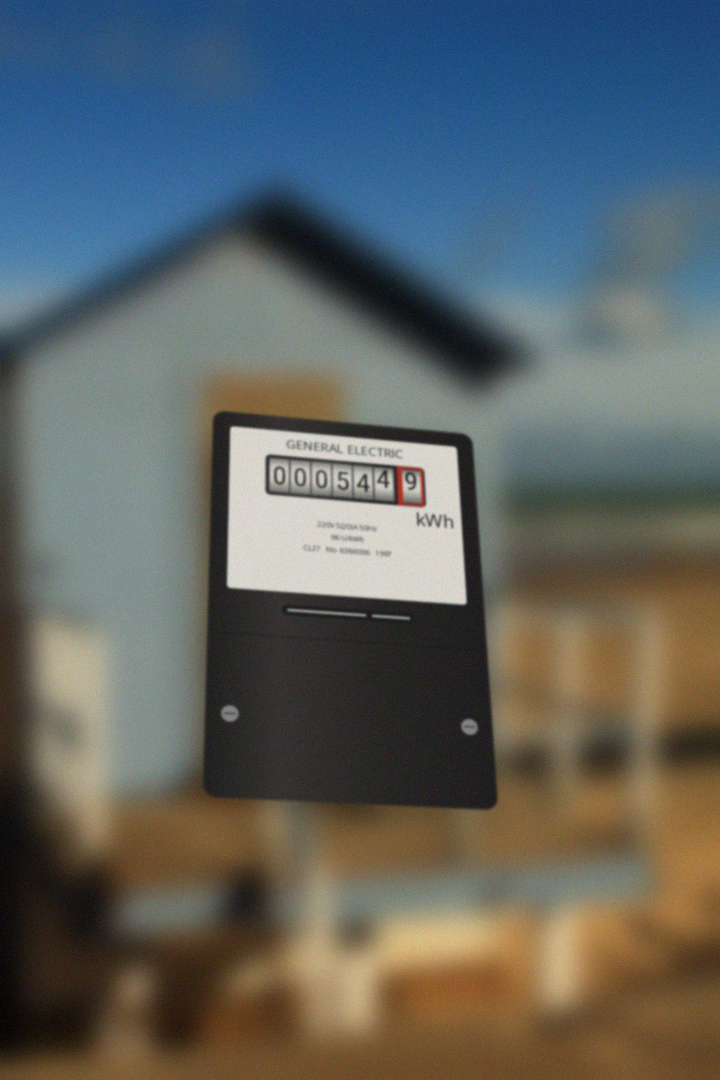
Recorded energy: 544.9 kWh
